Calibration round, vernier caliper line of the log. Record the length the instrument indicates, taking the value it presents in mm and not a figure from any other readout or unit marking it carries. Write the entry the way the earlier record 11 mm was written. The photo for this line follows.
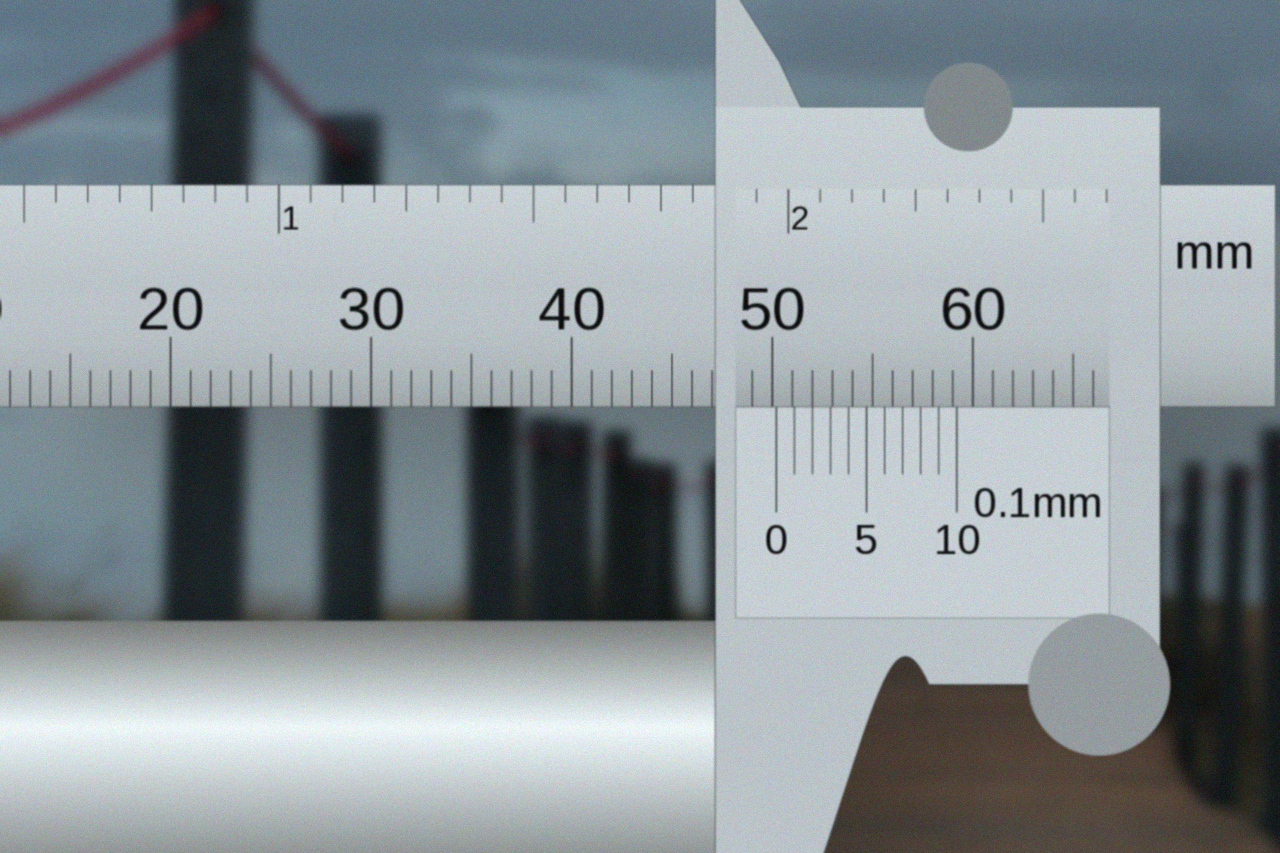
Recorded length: 50.2 mm
